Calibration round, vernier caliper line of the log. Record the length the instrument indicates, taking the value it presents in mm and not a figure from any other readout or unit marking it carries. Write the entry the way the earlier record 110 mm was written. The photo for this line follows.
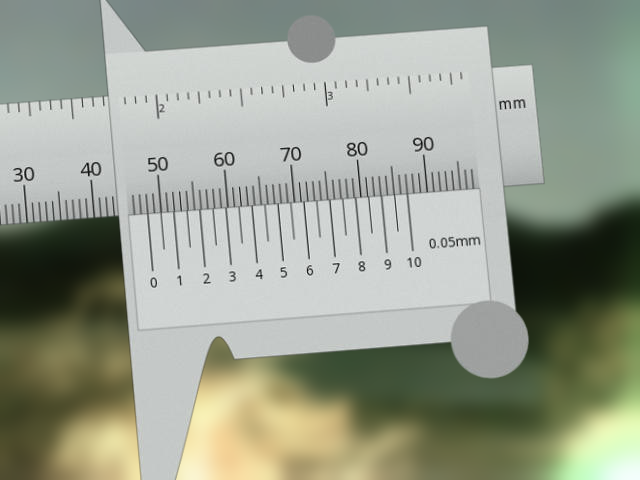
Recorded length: 48.0 mm
